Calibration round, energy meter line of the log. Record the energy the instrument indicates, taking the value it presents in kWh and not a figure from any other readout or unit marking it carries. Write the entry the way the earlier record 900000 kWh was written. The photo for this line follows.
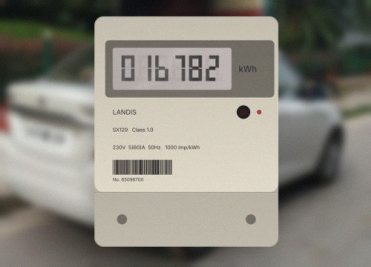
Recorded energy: 16782 kWh
